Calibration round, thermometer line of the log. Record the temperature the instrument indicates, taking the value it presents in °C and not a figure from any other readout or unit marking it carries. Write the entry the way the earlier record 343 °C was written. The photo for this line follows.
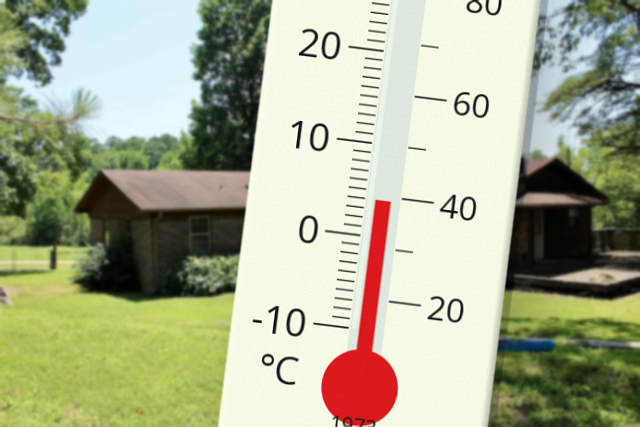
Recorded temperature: 4 °C
